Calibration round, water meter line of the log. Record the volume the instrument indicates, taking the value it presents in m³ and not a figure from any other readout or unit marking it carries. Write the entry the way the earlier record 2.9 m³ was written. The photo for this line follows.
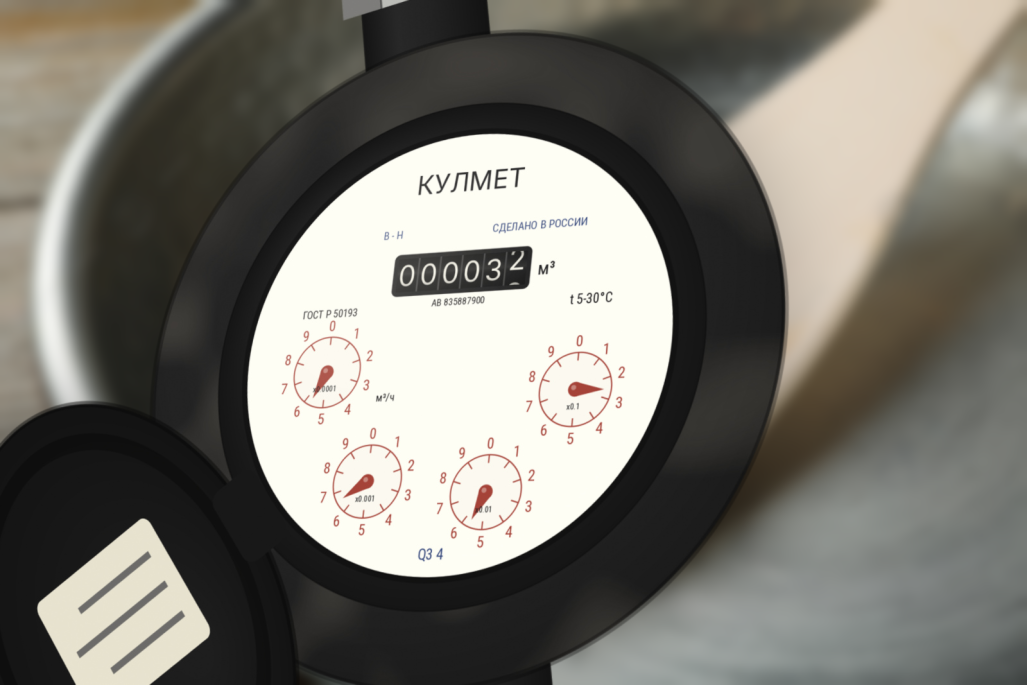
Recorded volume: 32.2565 m³
